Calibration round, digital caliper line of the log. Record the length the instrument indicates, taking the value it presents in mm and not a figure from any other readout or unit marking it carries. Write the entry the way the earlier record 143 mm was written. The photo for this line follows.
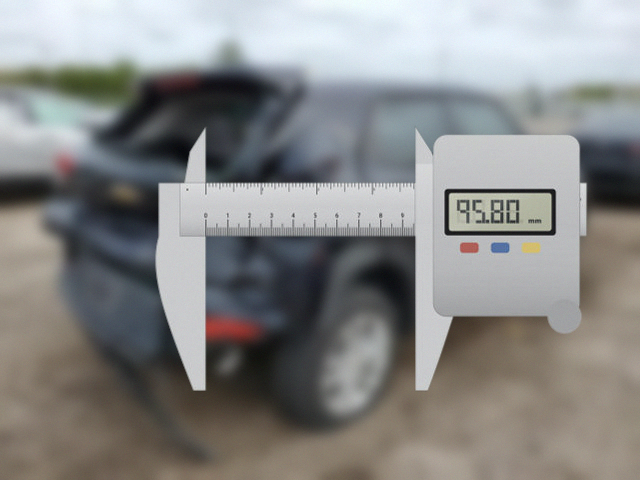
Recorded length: 95.80 mm
